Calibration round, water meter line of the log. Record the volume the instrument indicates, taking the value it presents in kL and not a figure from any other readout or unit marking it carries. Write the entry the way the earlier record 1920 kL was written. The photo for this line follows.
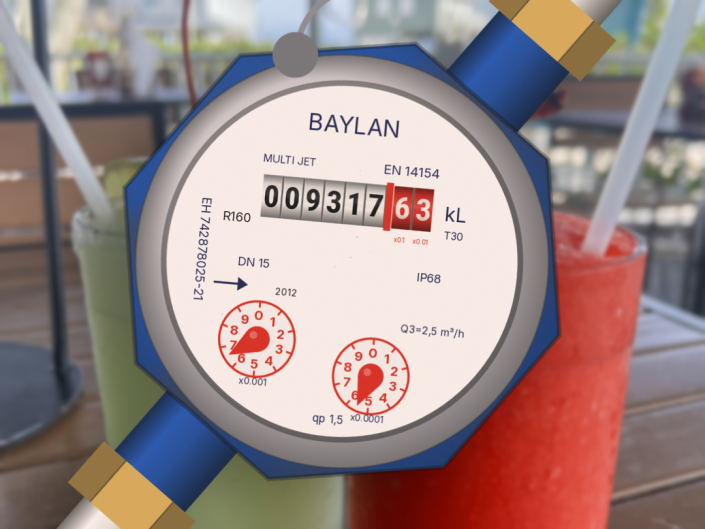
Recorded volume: 9317.6365 kL
